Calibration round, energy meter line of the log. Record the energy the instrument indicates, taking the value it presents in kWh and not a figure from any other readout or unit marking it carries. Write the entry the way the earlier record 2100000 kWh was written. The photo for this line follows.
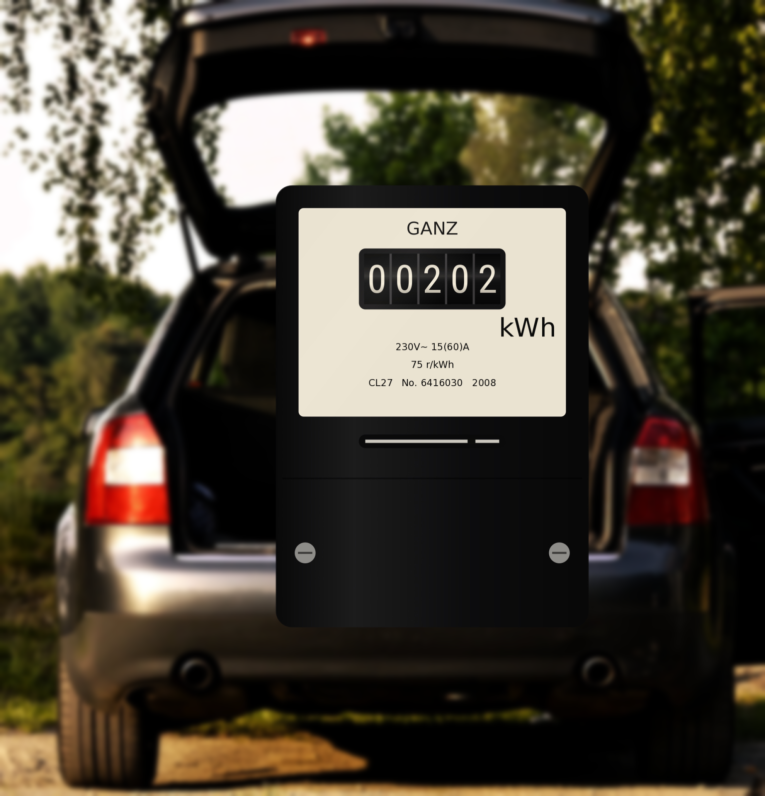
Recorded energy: 202 kWh
